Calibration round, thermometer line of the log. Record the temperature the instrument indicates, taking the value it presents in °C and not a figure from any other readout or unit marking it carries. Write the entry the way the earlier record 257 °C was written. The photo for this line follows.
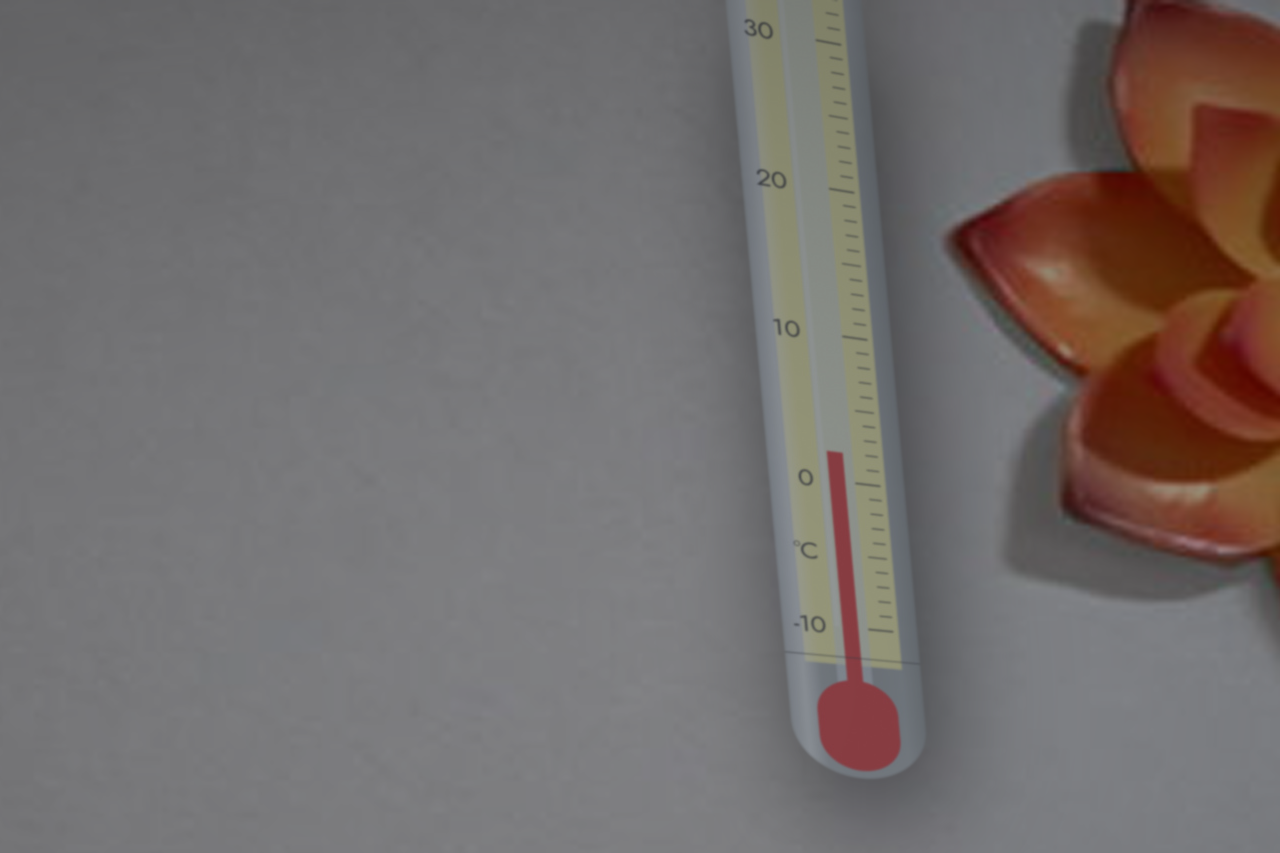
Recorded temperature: 2 °C
